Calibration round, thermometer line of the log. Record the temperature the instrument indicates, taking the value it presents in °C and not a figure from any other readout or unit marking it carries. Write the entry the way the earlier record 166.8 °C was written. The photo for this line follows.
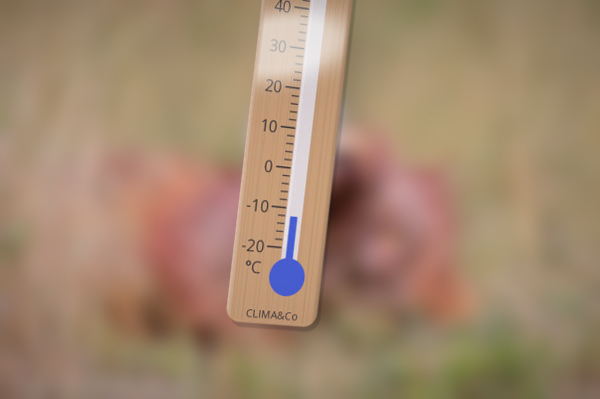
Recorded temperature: -12 °C
